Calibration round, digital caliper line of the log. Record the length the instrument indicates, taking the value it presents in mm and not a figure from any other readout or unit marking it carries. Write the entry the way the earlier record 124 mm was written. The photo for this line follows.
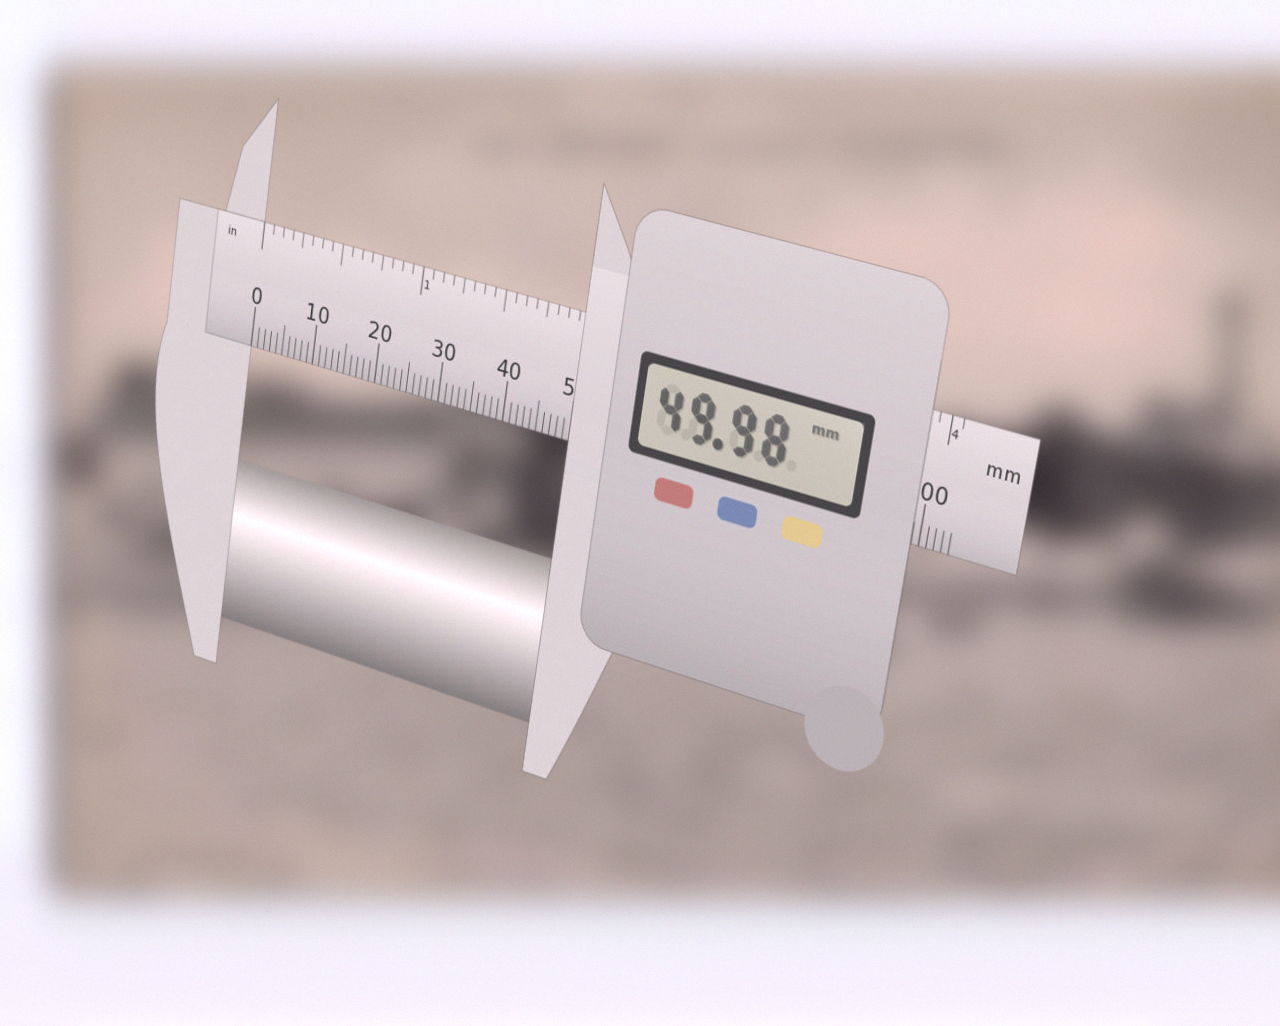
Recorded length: 49.98 mm
